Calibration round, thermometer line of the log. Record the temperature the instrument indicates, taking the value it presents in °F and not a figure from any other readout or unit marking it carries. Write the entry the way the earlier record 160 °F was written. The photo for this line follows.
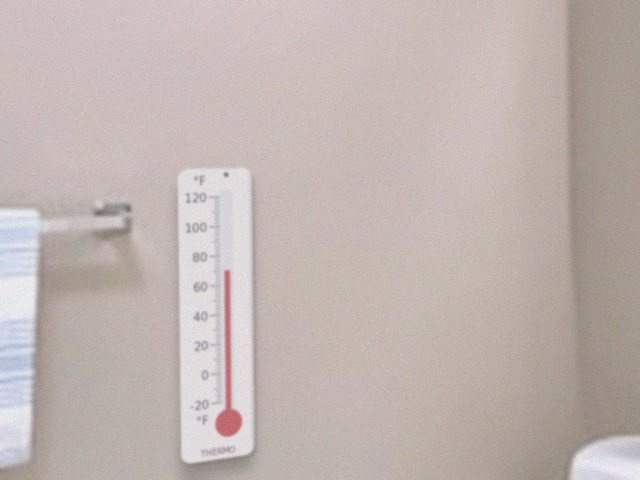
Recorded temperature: 70 °F
